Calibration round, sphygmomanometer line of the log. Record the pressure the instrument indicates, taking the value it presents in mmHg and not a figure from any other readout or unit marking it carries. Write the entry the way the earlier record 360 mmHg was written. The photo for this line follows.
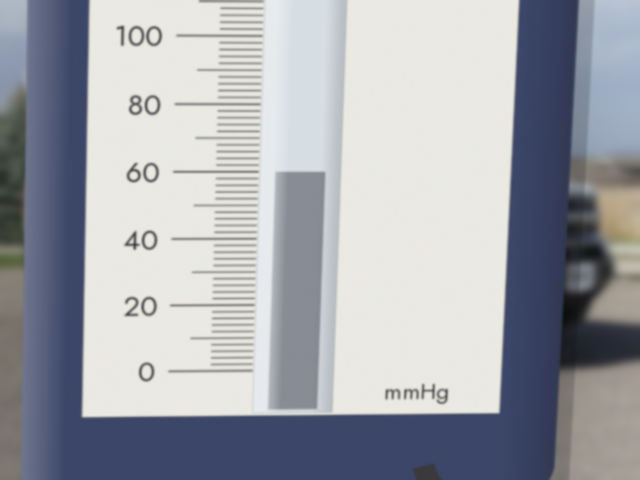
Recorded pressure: 60 mmHg
